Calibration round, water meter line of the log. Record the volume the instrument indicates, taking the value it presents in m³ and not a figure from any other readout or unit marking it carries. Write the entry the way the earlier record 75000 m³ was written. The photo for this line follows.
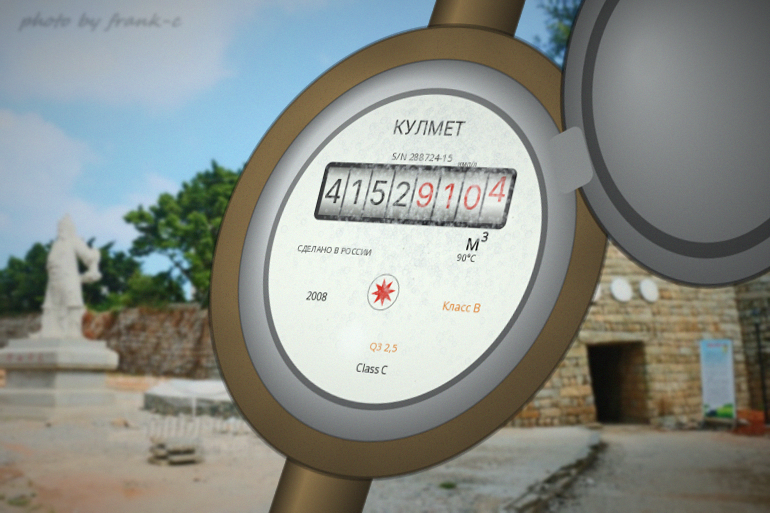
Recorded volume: 4152.9104 m³
